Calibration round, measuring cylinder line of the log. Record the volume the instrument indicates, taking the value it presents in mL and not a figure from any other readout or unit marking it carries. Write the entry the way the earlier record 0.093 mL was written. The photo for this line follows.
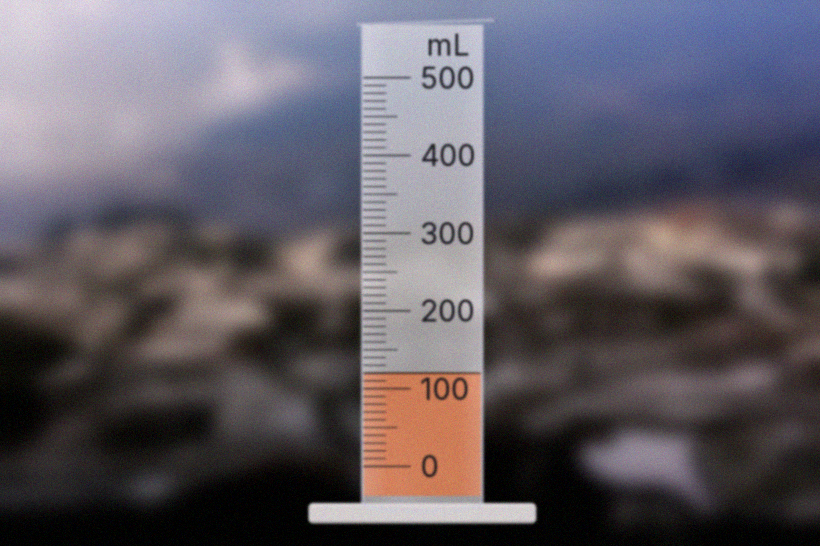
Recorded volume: 120 mL
